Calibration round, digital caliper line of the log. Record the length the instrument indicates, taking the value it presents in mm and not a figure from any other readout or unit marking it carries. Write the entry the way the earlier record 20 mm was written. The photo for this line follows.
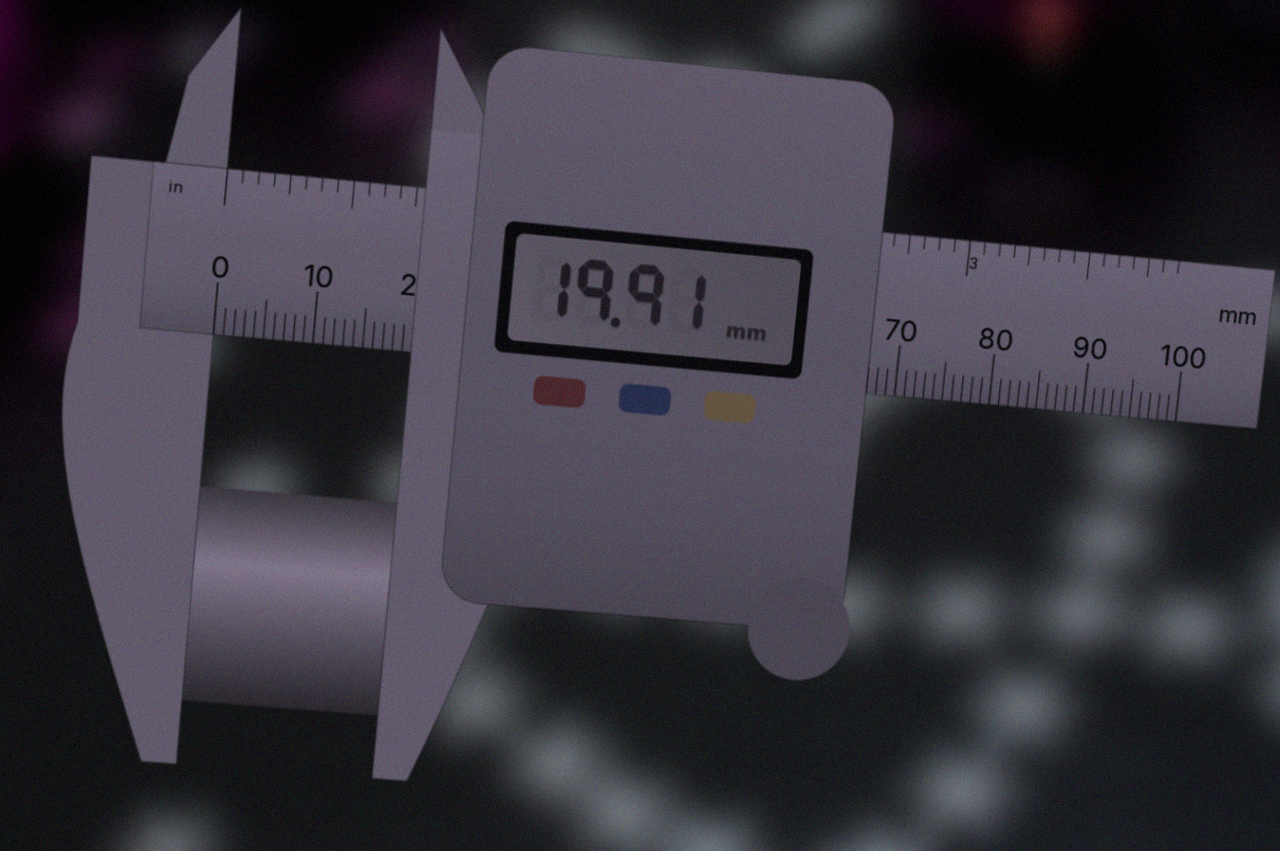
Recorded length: 19.91 mm
